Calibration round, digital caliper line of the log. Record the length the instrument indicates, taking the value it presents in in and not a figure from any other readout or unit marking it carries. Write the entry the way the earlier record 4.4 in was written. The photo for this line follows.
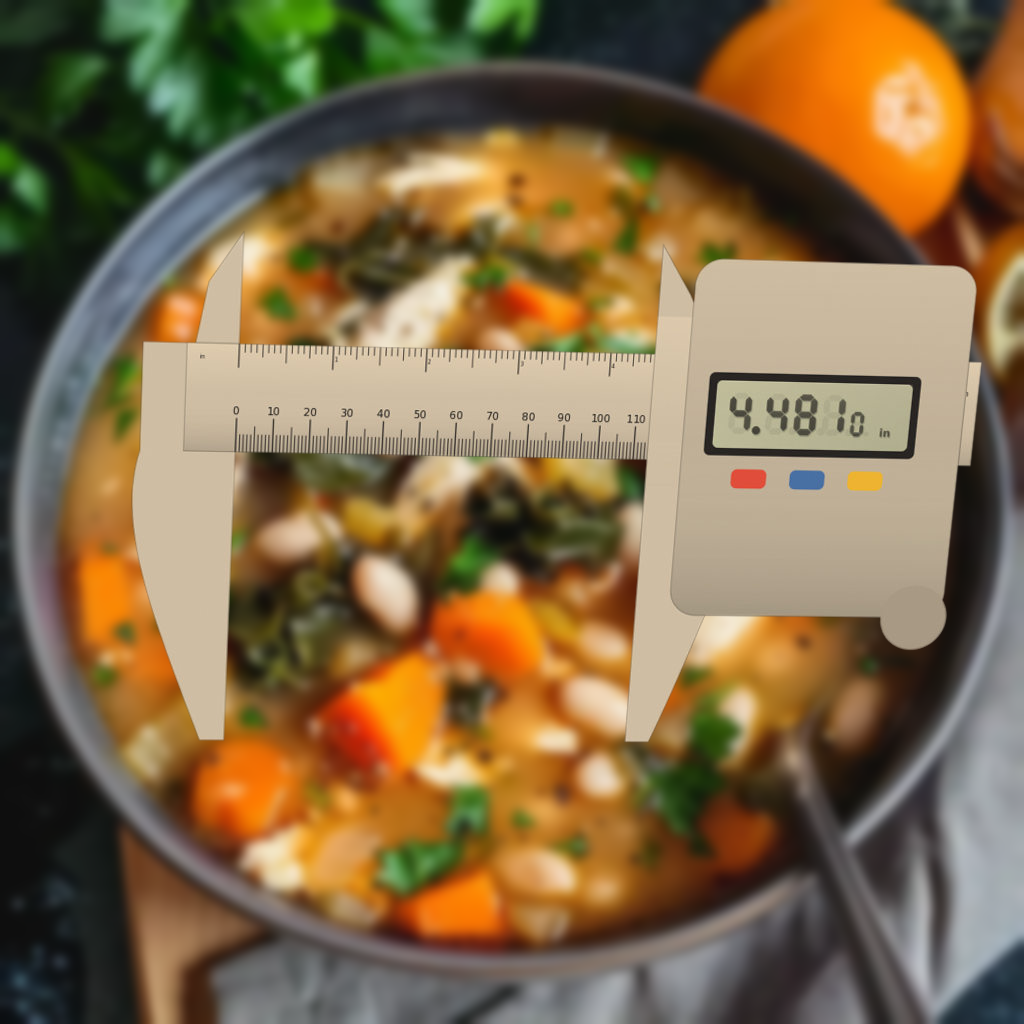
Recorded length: 4.4810 in
